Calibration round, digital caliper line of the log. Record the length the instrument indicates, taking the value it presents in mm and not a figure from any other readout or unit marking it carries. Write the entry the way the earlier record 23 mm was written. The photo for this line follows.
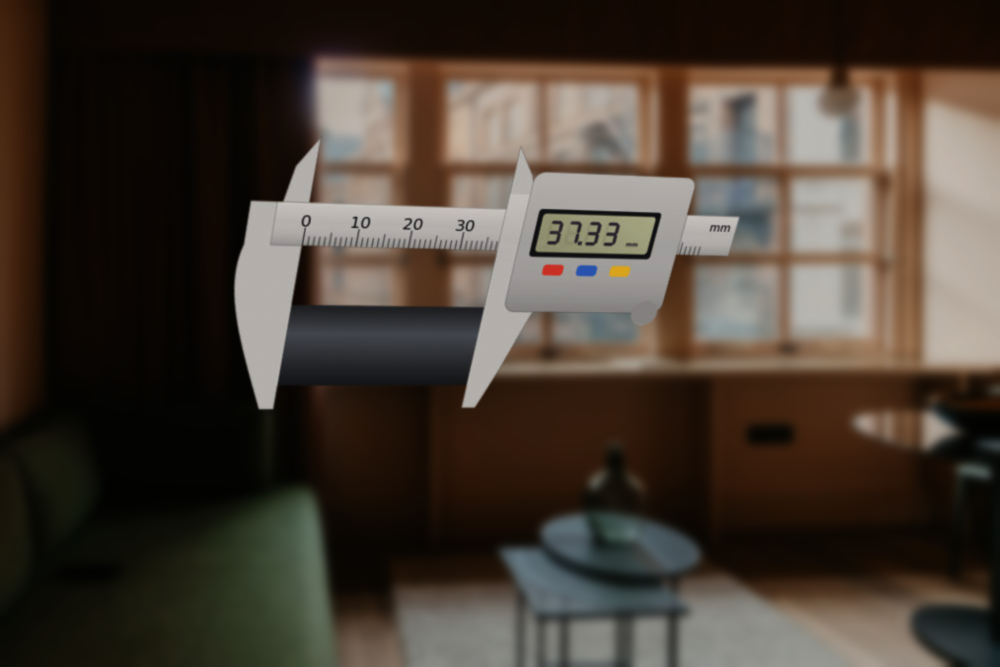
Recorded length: 37.33 mm
